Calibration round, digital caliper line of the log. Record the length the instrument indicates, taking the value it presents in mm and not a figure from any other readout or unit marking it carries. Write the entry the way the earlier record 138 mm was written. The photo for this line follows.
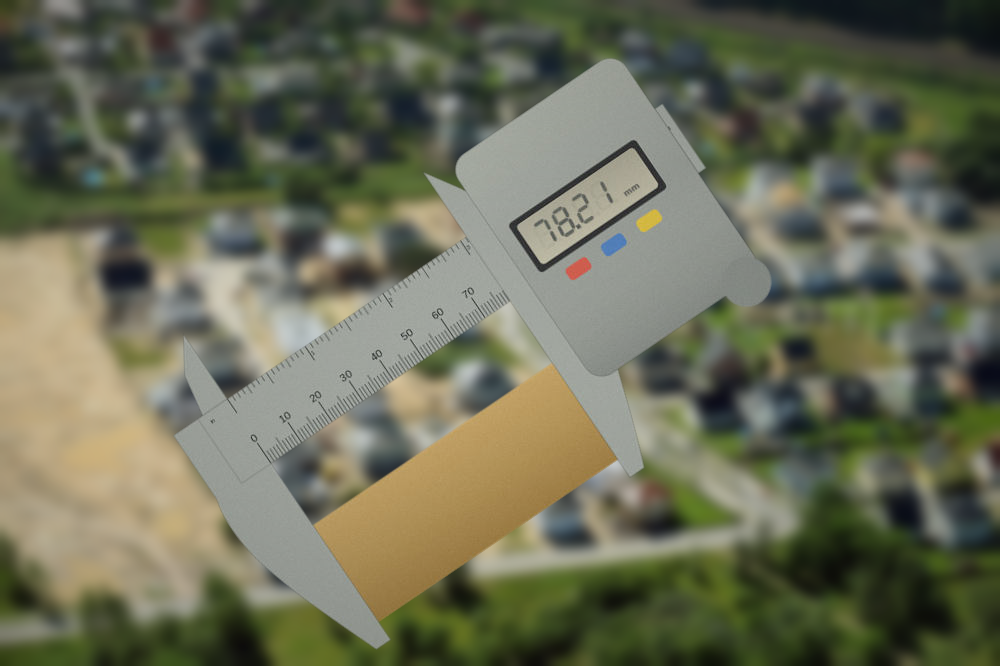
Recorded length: 78.21 mm
